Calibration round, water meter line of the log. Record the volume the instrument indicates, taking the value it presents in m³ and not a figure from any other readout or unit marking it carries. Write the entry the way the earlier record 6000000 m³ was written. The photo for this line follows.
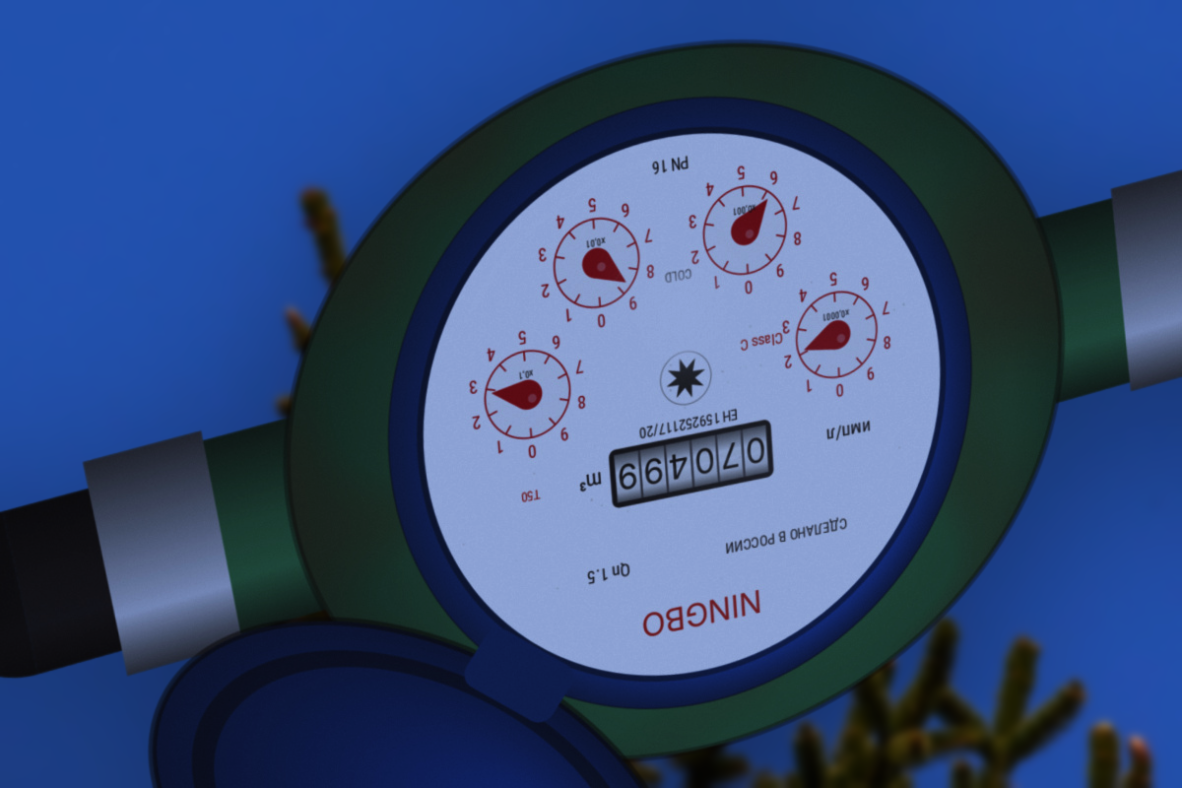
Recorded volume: 70499.2862 m³
